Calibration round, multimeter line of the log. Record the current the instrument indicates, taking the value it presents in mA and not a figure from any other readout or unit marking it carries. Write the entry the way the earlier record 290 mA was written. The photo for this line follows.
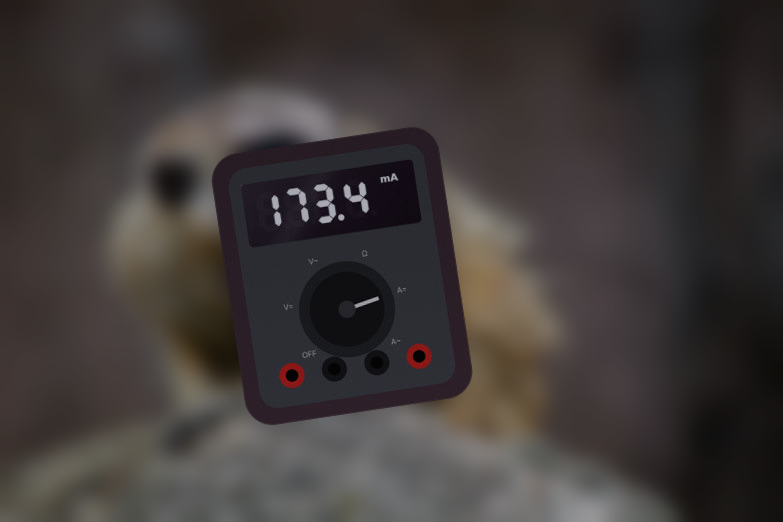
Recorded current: 173.4 mA
